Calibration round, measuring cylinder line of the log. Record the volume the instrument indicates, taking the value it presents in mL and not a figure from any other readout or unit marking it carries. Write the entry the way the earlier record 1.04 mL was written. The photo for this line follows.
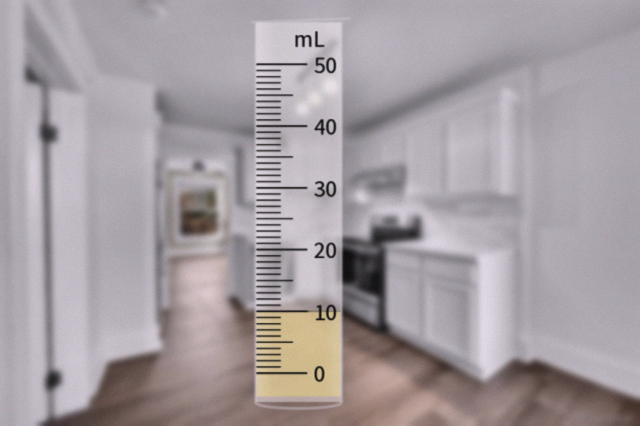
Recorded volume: 10 mL
